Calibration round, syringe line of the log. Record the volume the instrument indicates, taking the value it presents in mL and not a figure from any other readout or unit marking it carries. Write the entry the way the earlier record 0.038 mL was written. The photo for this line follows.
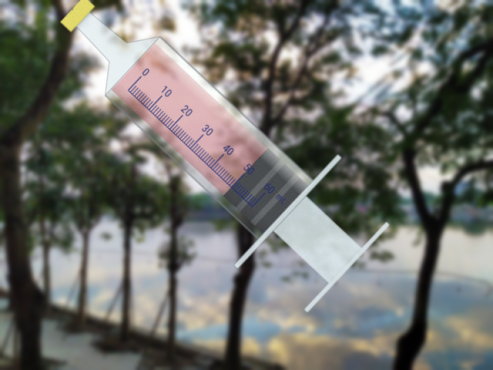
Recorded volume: 50 mL
